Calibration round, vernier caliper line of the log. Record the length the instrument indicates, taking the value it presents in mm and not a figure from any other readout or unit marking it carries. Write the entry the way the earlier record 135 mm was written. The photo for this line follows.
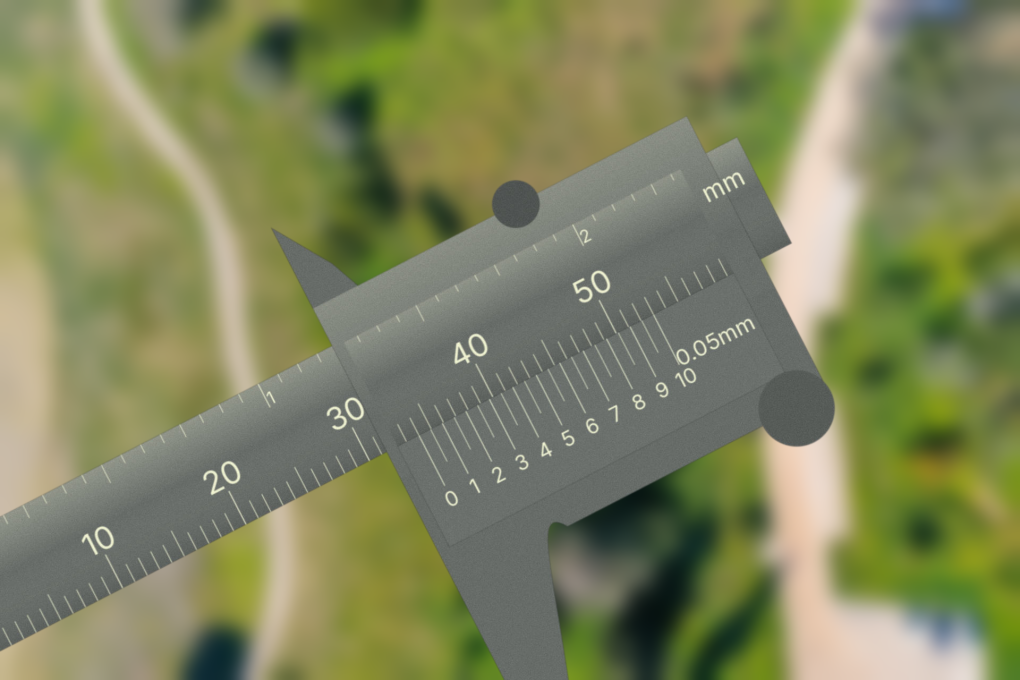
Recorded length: 34.0 mm
